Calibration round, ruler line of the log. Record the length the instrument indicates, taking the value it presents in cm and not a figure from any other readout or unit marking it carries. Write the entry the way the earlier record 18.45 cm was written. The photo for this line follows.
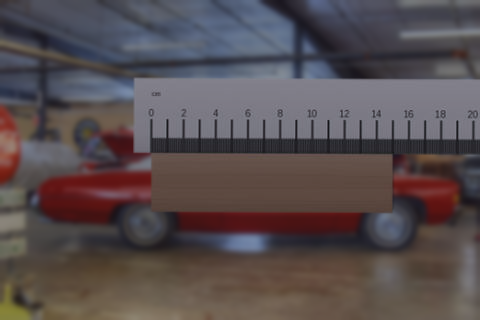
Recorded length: 15 cm
